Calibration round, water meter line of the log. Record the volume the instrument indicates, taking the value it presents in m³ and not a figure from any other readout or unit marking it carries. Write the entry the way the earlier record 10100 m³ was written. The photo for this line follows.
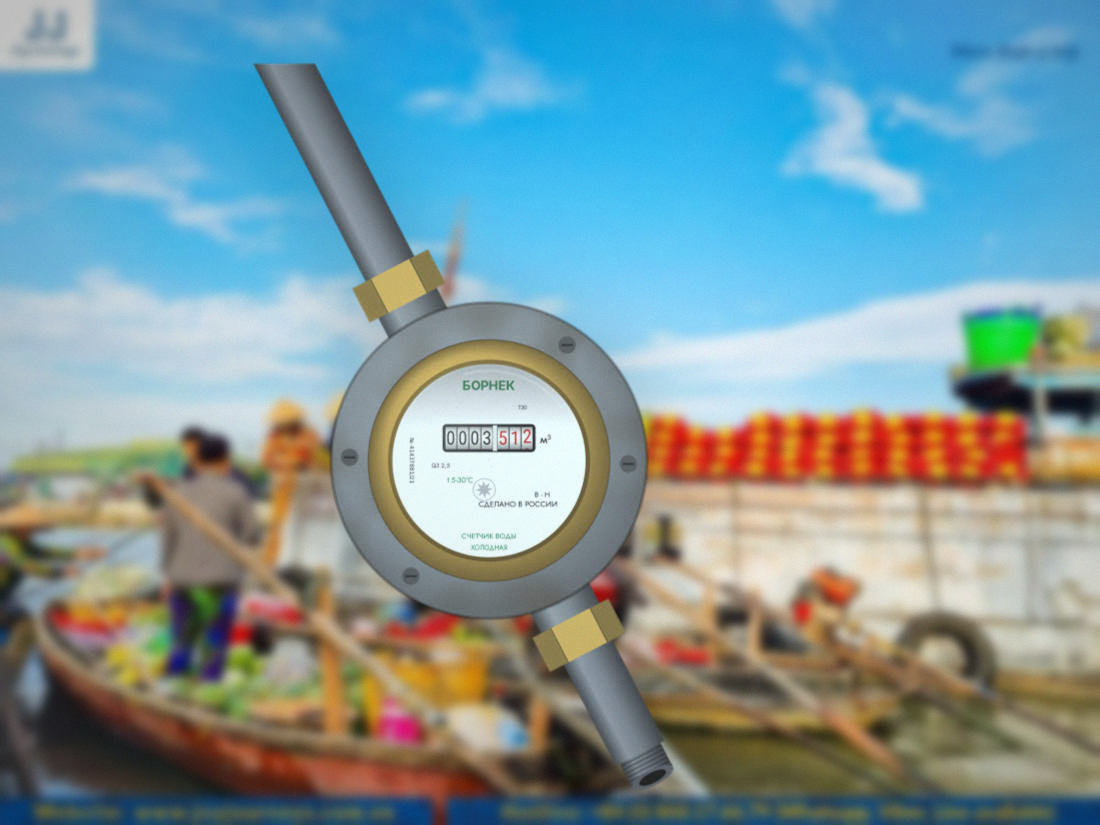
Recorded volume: 3.512 m³
